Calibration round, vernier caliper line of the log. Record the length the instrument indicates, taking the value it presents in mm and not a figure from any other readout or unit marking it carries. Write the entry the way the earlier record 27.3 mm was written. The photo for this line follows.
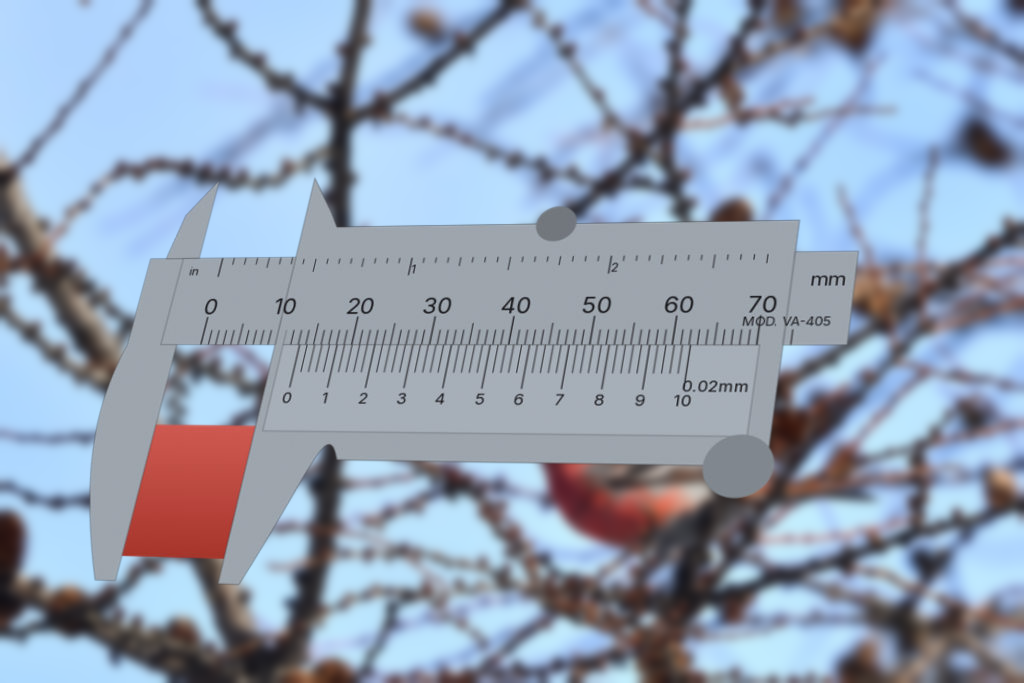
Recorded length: 13.2 mm
